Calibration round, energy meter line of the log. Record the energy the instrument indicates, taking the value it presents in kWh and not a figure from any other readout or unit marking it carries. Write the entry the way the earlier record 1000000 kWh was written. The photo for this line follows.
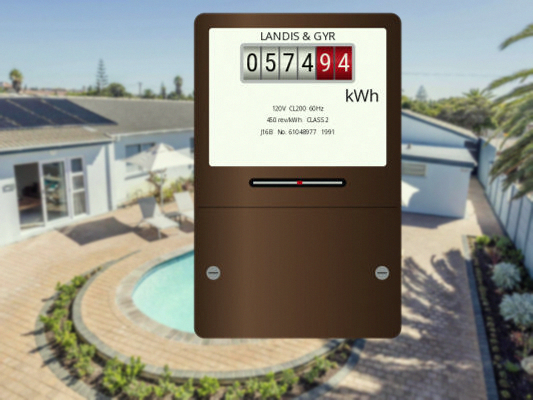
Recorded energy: 574.94 kWh
